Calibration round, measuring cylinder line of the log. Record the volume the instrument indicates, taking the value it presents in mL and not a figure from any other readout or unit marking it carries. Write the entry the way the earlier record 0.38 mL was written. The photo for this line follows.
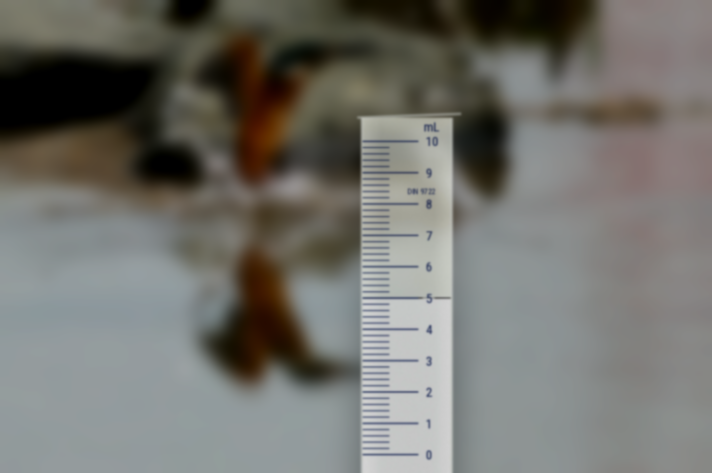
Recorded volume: 5 mL
